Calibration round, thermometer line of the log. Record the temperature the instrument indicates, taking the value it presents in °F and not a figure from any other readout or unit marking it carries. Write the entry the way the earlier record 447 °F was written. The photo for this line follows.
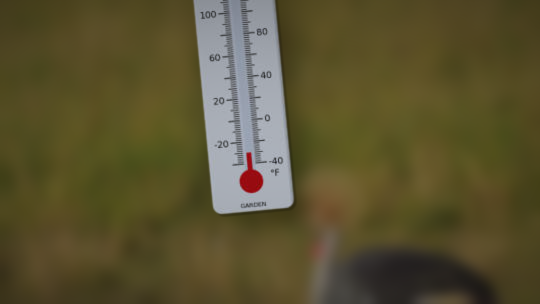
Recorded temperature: -30 °F
